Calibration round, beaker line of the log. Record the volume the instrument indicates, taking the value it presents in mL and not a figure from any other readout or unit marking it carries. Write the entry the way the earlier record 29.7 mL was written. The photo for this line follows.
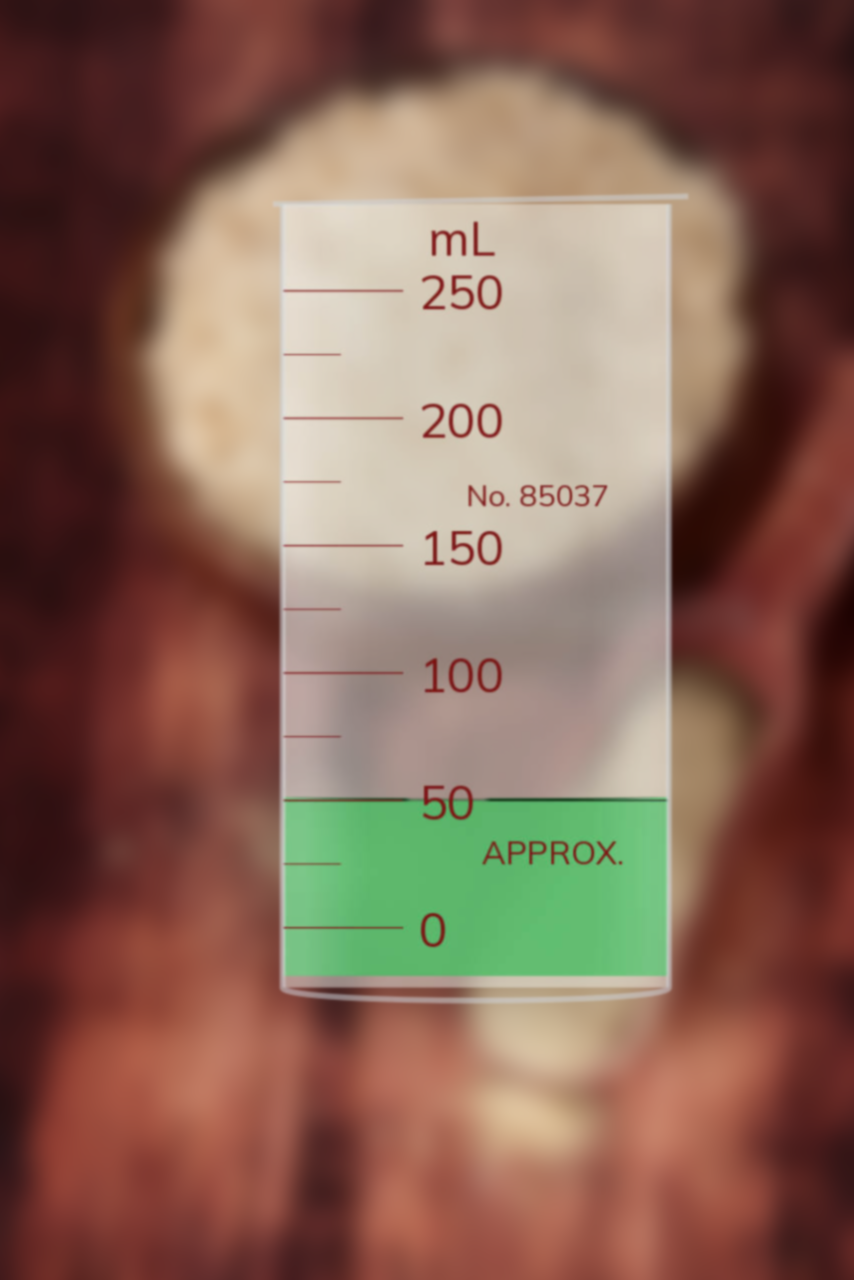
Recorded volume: 50 mL
